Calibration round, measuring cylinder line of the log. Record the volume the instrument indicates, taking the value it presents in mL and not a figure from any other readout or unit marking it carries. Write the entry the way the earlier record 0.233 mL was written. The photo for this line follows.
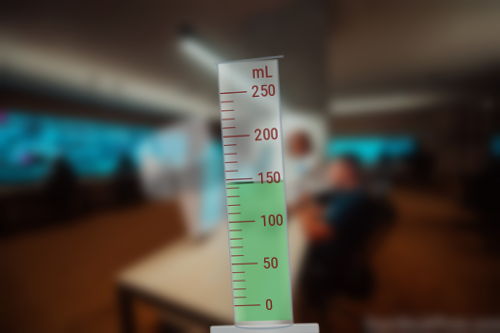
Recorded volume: 145 mL
